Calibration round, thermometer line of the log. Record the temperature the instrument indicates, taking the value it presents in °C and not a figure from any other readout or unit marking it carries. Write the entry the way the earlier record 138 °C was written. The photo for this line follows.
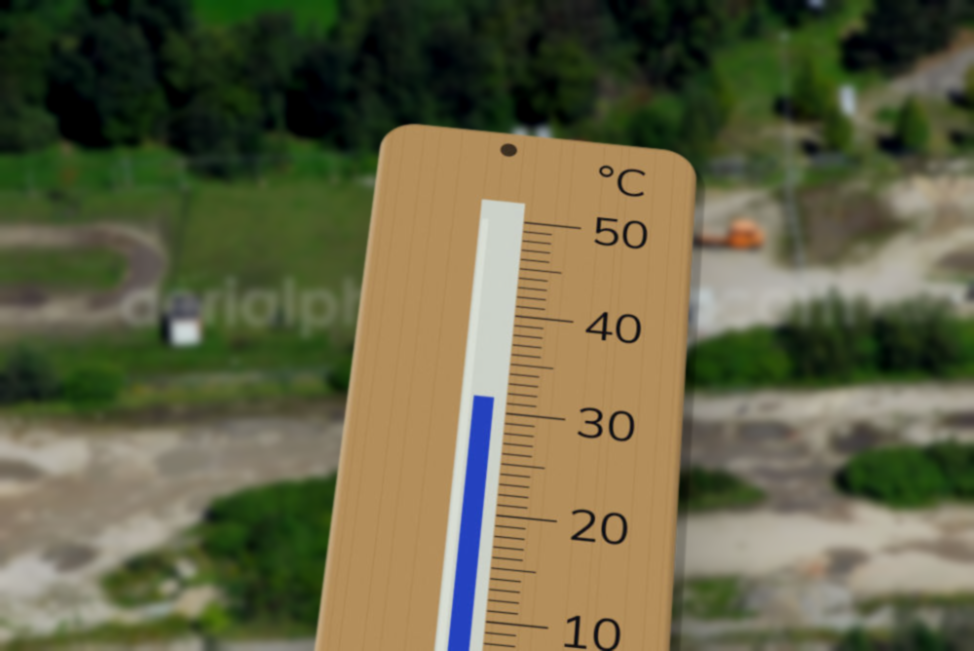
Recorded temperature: 31.5 °C
